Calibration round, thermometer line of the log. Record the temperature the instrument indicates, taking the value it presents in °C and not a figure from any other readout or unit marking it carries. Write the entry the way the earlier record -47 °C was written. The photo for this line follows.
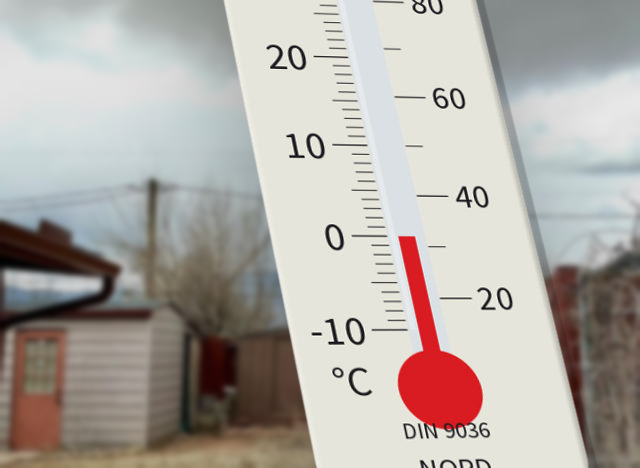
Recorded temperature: 0 °C
